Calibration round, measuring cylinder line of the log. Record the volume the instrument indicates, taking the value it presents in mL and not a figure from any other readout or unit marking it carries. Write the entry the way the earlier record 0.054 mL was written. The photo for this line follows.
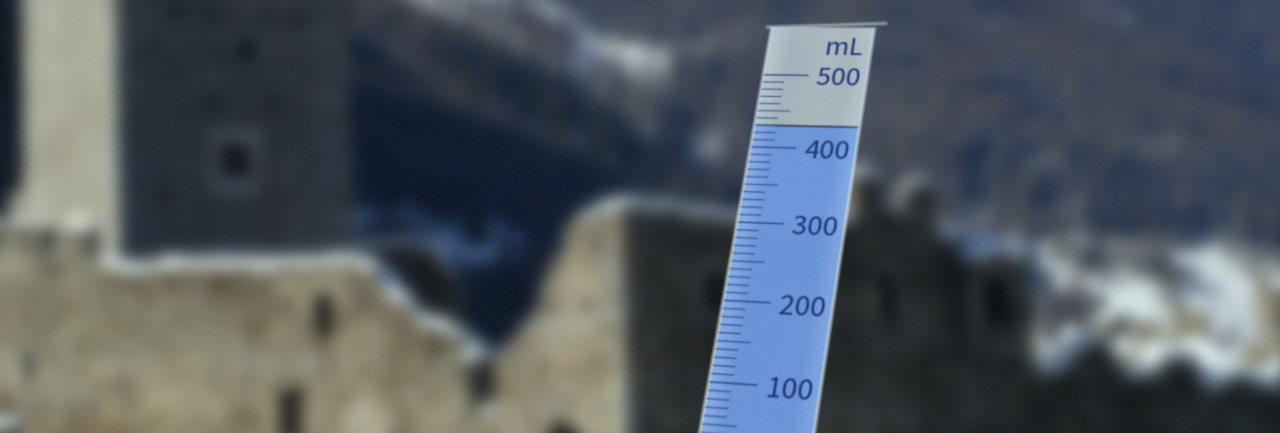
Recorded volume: 430 mL
